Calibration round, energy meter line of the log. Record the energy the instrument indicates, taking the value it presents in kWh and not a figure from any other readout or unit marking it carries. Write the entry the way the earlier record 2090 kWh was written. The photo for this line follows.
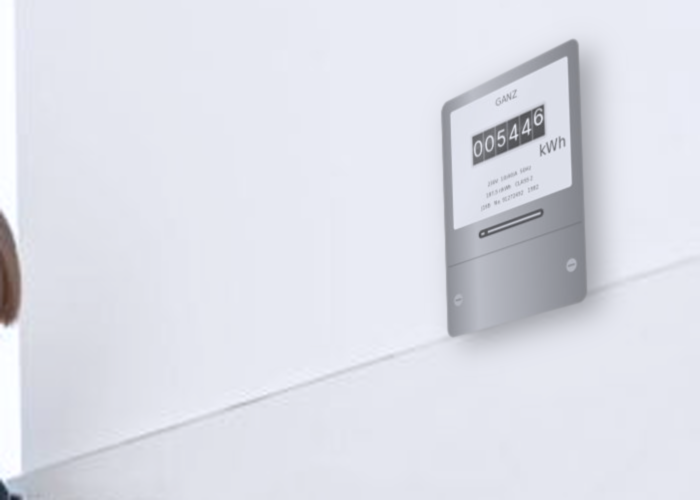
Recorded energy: 5446 kWh
